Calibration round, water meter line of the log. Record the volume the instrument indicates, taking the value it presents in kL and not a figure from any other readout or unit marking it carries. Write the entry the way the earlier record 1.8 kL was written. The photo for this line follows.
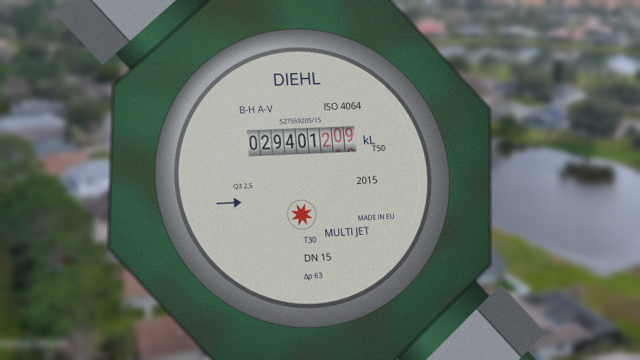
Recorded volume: 29401.209 kL
